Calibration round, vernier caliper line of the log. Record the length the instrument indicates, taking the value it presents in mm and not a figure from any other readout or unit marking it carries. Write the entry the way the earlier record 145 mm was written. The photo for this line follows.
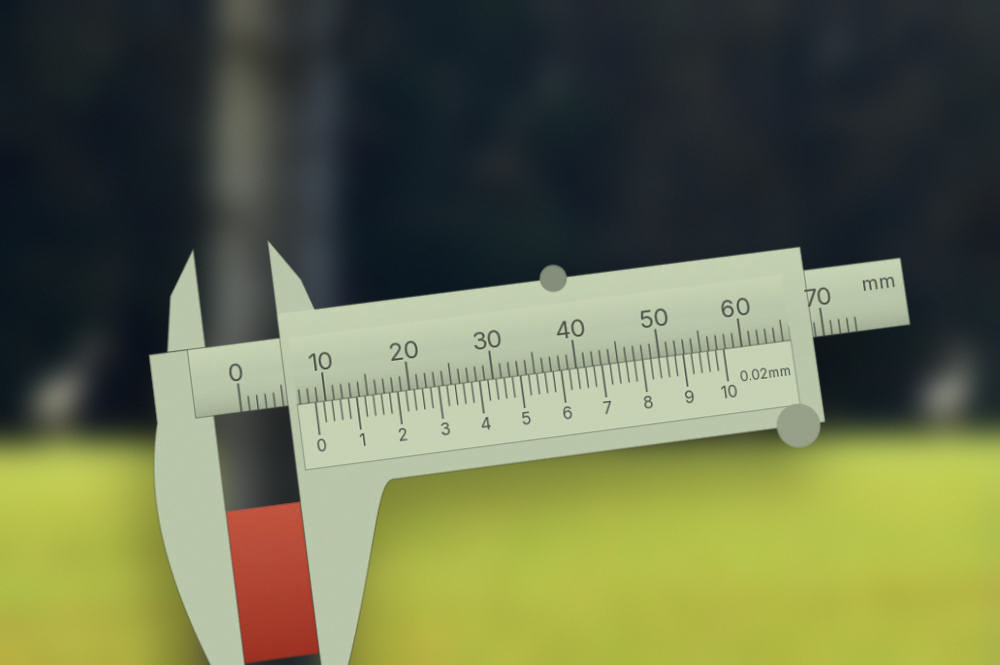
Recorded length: 8.8 mm
